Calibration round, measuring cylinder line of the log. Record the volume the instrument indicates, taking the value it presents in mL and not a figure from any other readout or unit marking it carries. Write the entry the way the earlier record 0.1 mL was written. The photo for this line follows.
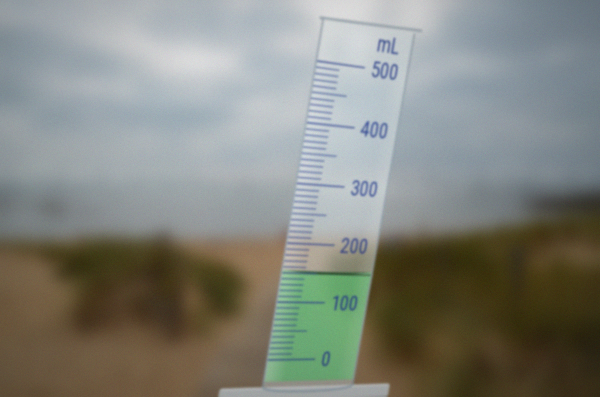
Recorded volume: 150 mL
